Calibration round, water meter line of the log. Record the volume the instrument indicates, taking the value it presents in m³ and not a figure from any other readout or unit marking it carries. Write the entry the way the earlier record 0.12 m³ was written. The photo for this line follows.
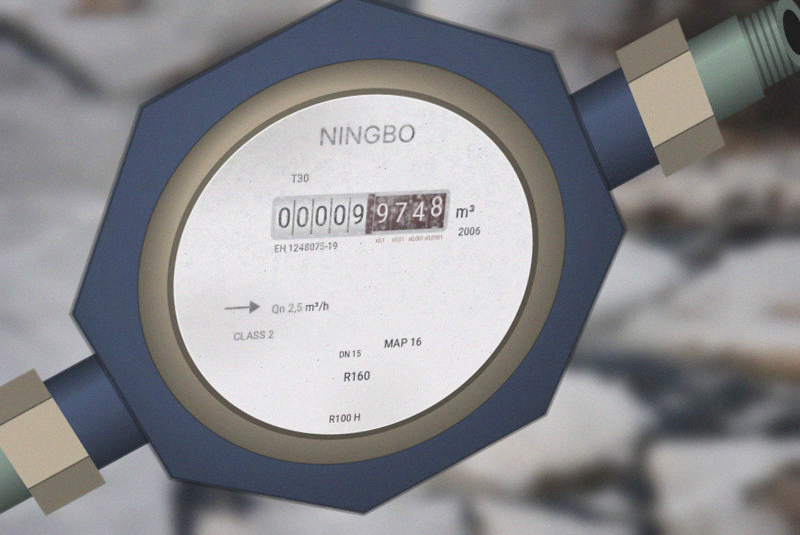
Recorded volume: 9.9748 m³
